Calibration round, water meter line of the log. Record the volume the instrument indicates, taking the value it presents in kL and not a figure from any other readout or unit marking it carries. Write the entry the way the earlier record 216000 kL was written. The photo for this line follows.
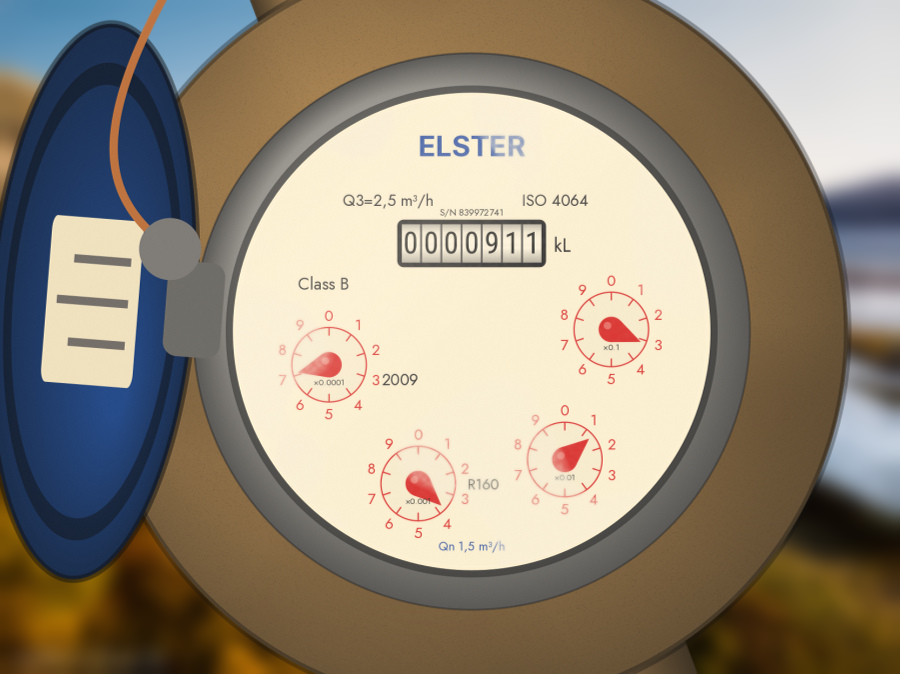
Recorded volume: 911.3137 kL
